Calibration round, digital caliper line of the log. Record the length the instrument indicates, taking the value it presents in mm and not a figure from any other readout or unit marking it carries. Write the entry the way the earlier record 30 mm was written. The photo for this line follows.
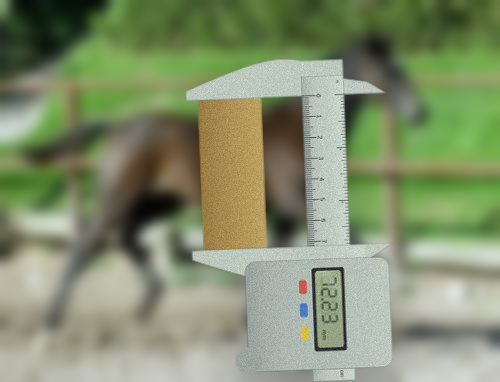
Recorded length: 72.23 mm
